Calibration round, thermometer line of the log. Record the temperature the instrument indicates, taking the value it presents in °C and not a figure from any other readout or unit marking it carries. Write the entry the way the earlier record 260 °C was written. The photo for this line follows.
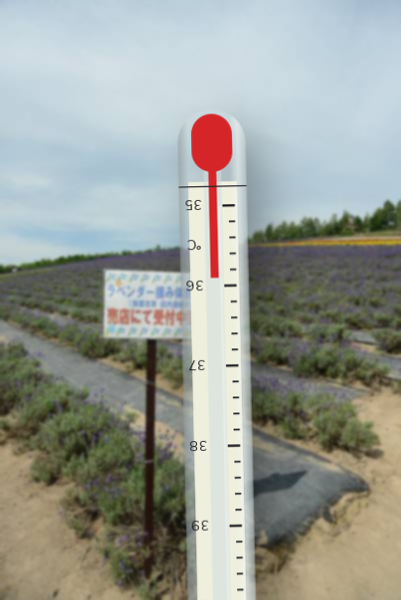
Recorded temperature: 35.9 °C
